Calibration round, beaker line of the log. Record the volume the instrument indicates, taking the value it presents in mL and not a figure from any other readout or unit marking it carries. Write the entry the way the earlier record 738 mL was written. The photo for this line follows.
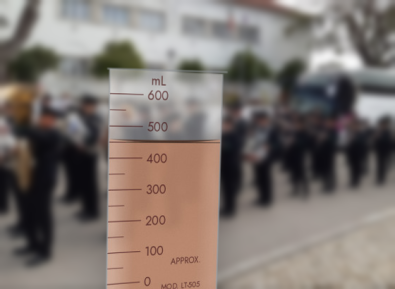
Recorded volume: 450 mL
